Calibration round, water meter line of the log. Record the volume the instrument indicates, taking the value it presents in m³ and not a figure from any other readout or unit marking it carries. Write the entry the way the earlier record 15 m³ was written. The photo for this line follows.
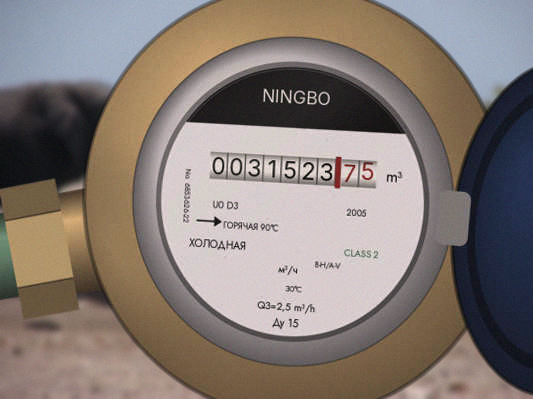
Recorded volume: 31523.75 m³
